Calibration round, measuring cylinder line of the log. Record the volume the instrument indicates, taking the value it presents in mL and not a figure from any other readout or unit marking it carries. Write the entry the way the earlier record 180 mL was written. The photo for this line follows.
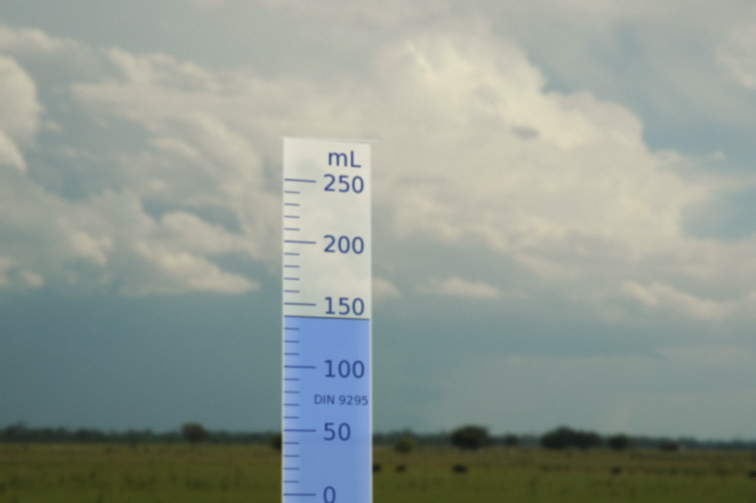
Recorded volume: 140 mL
